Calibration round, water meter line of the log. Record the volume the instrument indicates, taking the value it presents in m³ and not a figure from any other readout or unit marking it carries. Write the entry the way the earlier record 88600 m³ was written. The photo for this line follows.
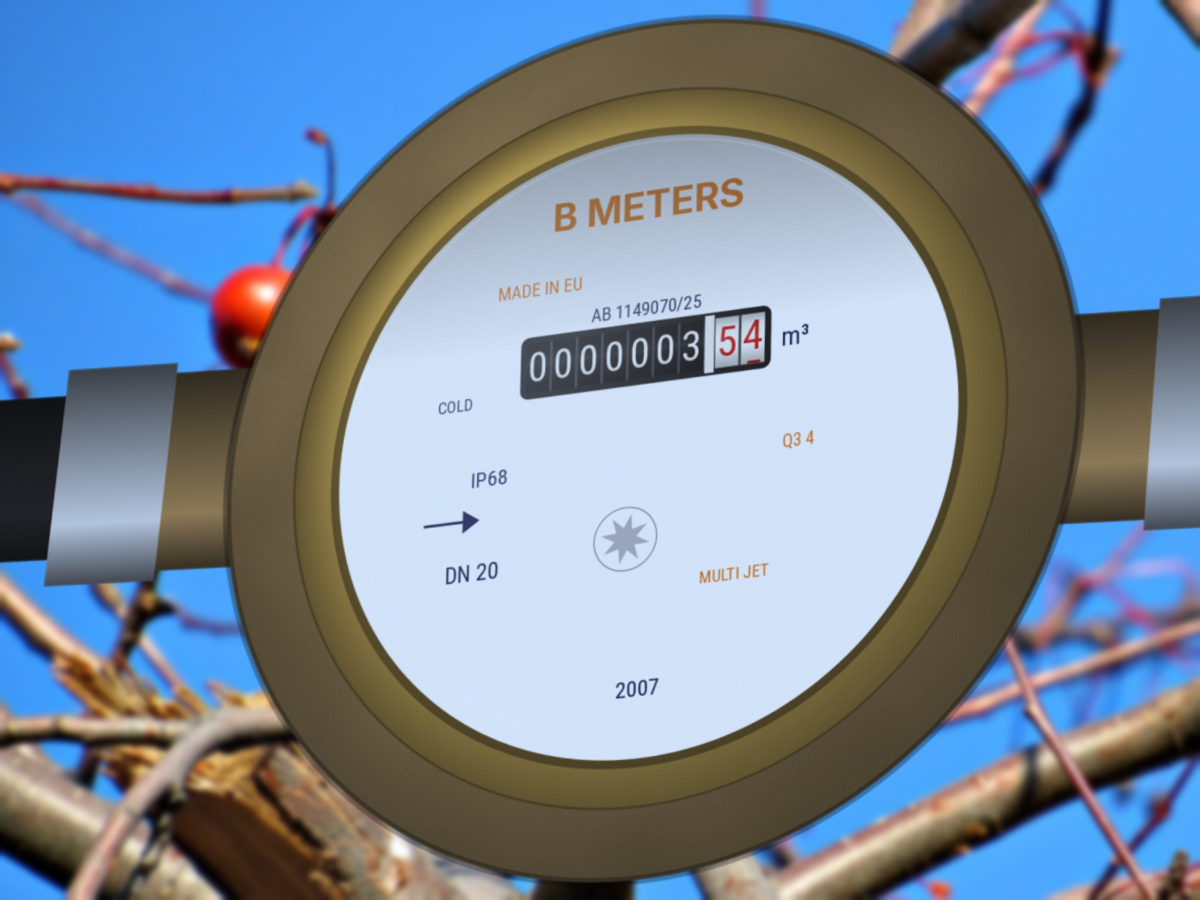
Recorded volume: 3.54 m³
